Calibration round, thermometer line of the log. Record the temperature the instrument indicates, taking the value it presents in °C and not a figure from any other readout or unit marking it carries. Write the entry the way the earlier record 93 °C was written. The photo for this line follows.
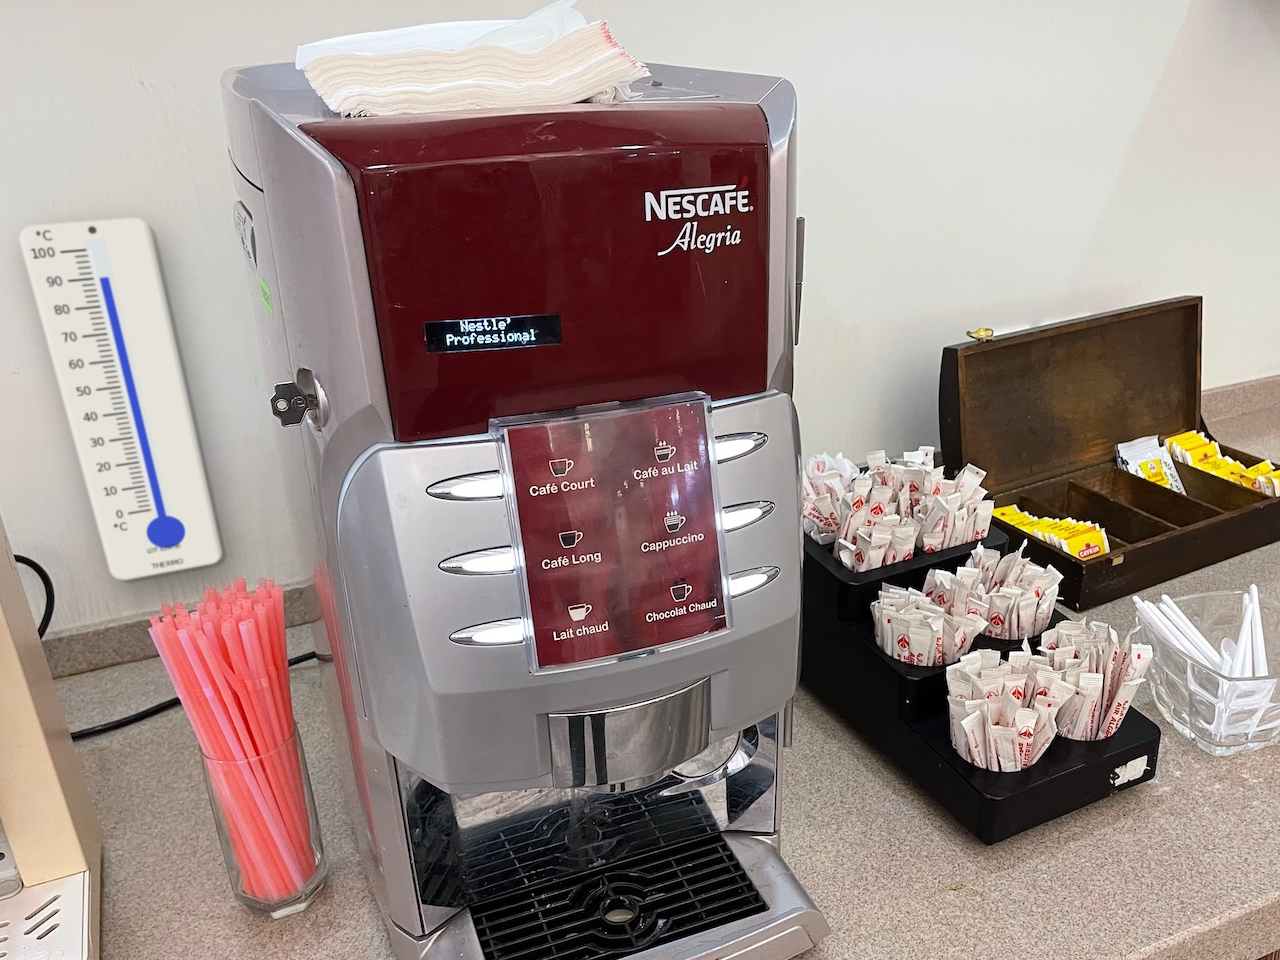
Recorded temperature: 90 °C
